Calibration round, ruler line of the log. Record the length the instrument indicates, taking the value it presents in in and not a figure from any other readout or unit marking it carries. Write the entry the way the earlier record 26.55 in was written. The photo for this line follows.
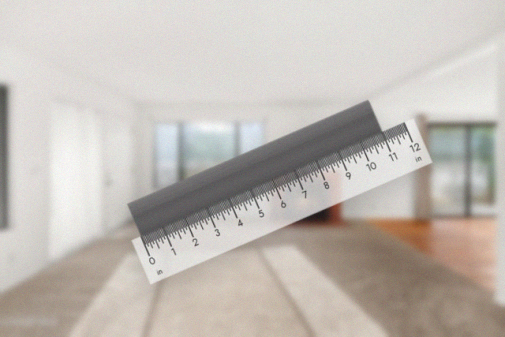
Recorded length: 11 in
